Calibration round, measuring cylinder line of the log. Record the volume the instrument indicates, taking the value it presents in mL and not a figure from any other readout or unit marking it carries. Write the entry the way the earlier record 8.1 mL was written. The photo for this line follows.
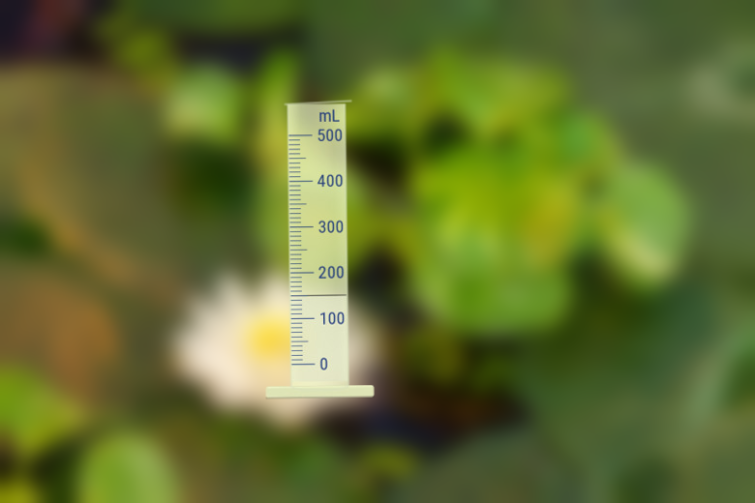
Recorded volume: 150 mL
